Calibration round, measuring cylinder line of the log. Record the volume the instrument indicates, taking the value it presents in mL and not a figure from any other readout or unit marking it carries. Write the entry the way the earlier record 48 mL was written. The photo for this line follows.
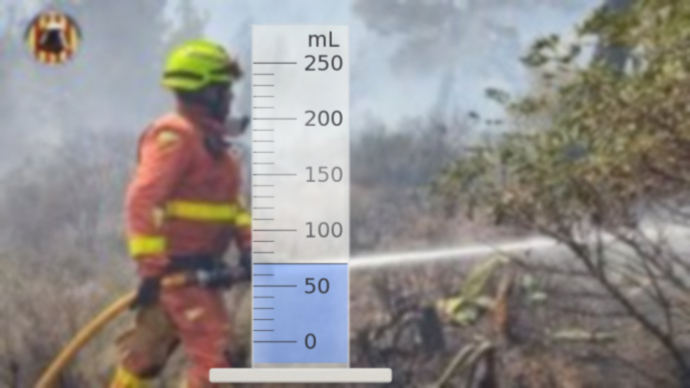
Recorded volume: 70 mL
